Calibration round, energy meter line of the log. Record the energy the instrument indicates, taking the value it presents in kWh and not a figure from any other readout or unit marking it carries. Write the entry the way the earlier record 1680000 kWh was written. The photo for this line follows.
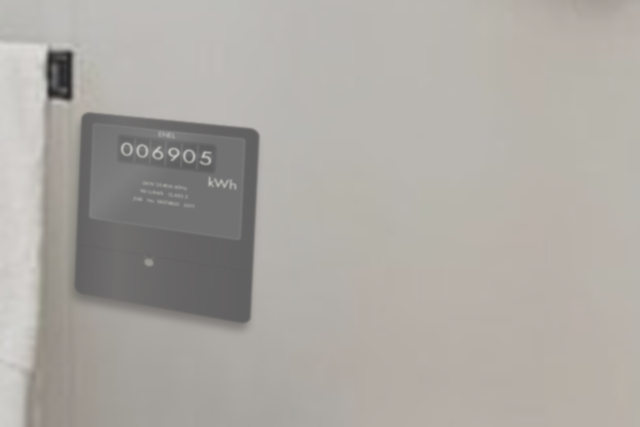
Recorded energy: 6905 kWh
